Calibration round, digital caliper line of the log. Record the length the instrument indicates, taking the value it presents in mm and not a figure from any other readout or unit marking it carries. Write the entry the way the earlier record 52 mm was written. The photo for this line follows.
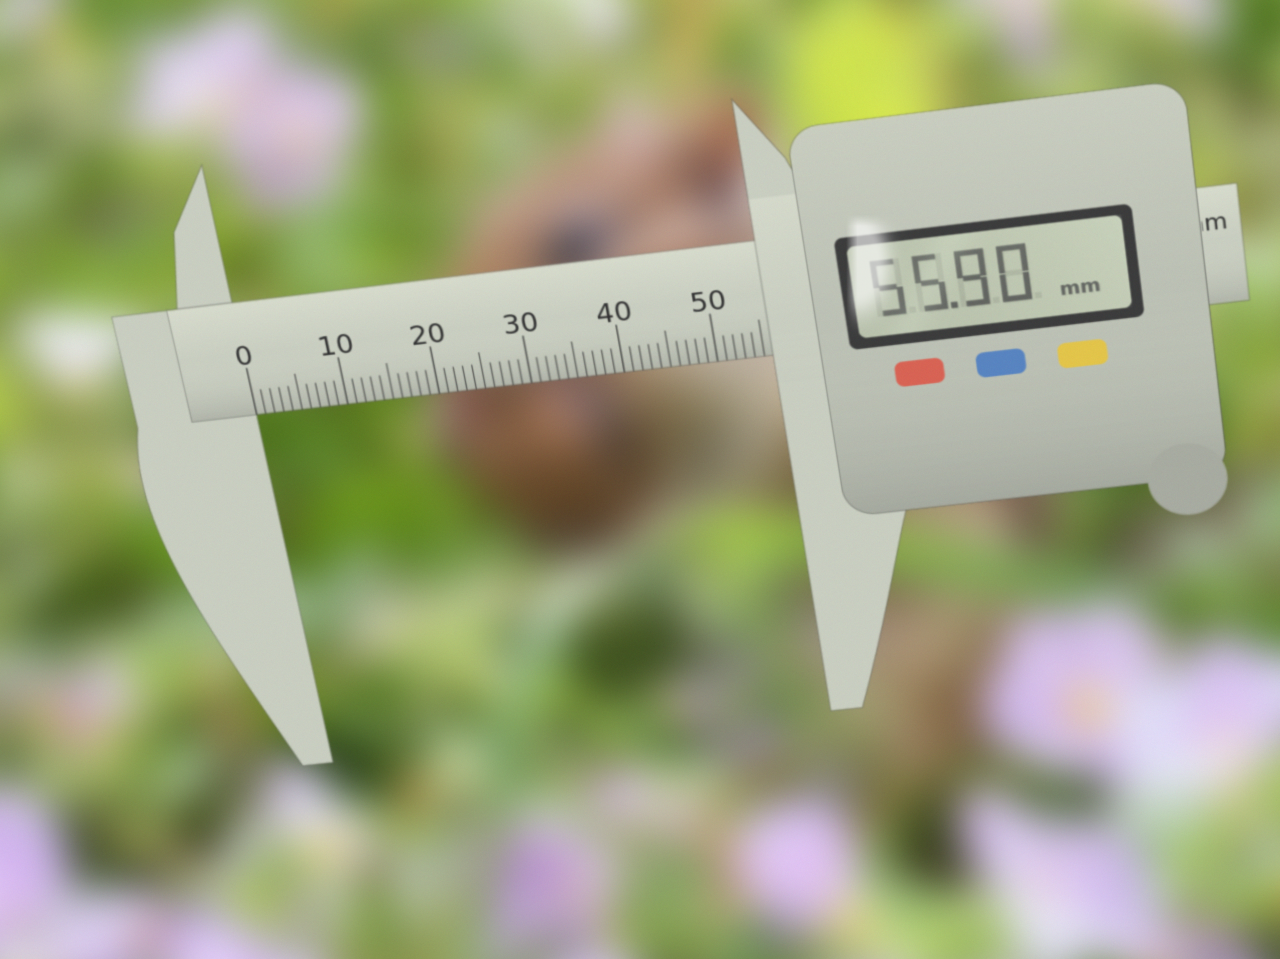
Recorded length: 55.90 mm
